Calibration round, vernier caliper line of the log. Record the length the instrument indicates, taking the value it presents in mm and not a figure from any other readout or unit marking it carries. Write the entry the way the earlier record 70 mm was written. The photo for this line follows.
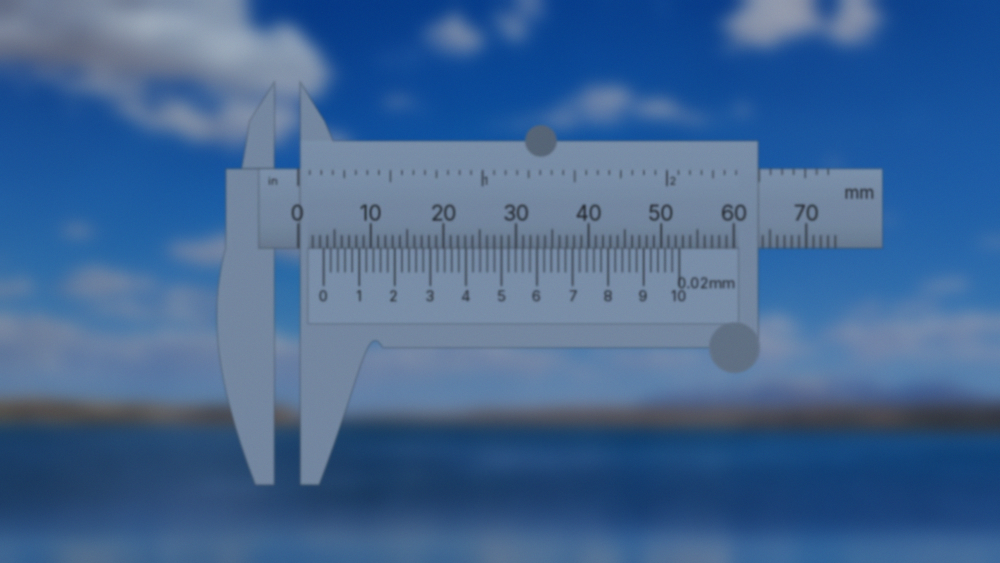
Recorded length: 3.5 mm
